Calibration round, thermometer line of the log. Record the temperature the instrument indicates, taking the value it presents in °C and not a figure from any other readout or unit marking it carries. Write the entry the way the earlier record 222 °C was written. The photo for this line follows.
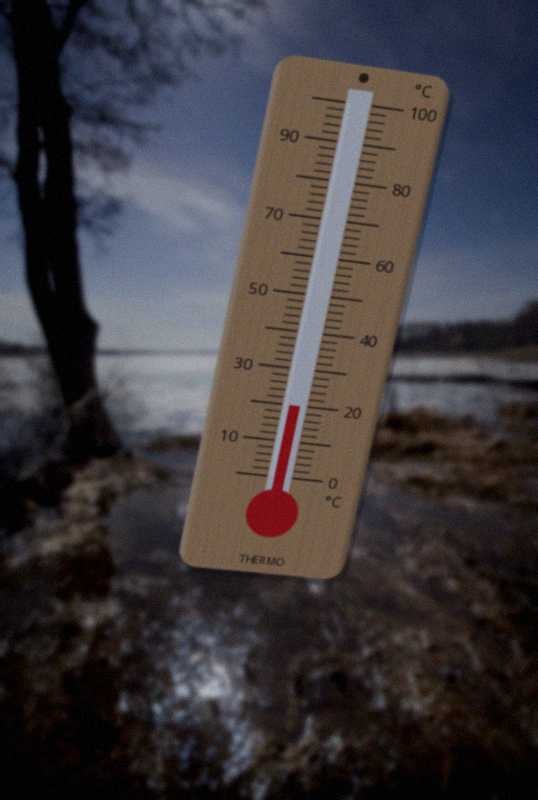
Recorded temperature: 20 °C
